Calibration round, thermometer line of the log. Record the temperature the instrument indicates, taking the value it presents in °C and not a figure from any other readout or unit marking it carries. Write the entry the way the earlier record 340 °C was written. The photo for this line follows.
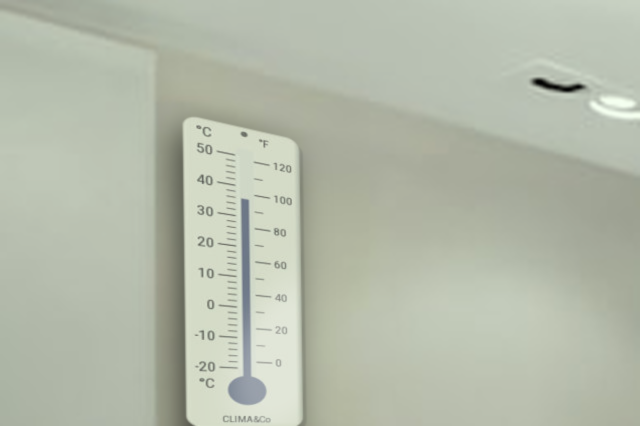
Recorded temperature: 36 °C
